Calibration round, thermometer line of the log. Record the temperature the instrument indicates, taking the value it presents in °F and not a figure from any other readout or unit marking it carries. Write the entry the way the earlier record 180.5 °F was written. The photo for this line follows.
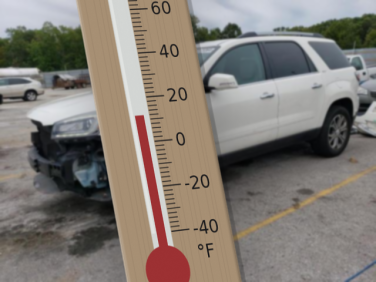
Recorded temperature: 12 °F
